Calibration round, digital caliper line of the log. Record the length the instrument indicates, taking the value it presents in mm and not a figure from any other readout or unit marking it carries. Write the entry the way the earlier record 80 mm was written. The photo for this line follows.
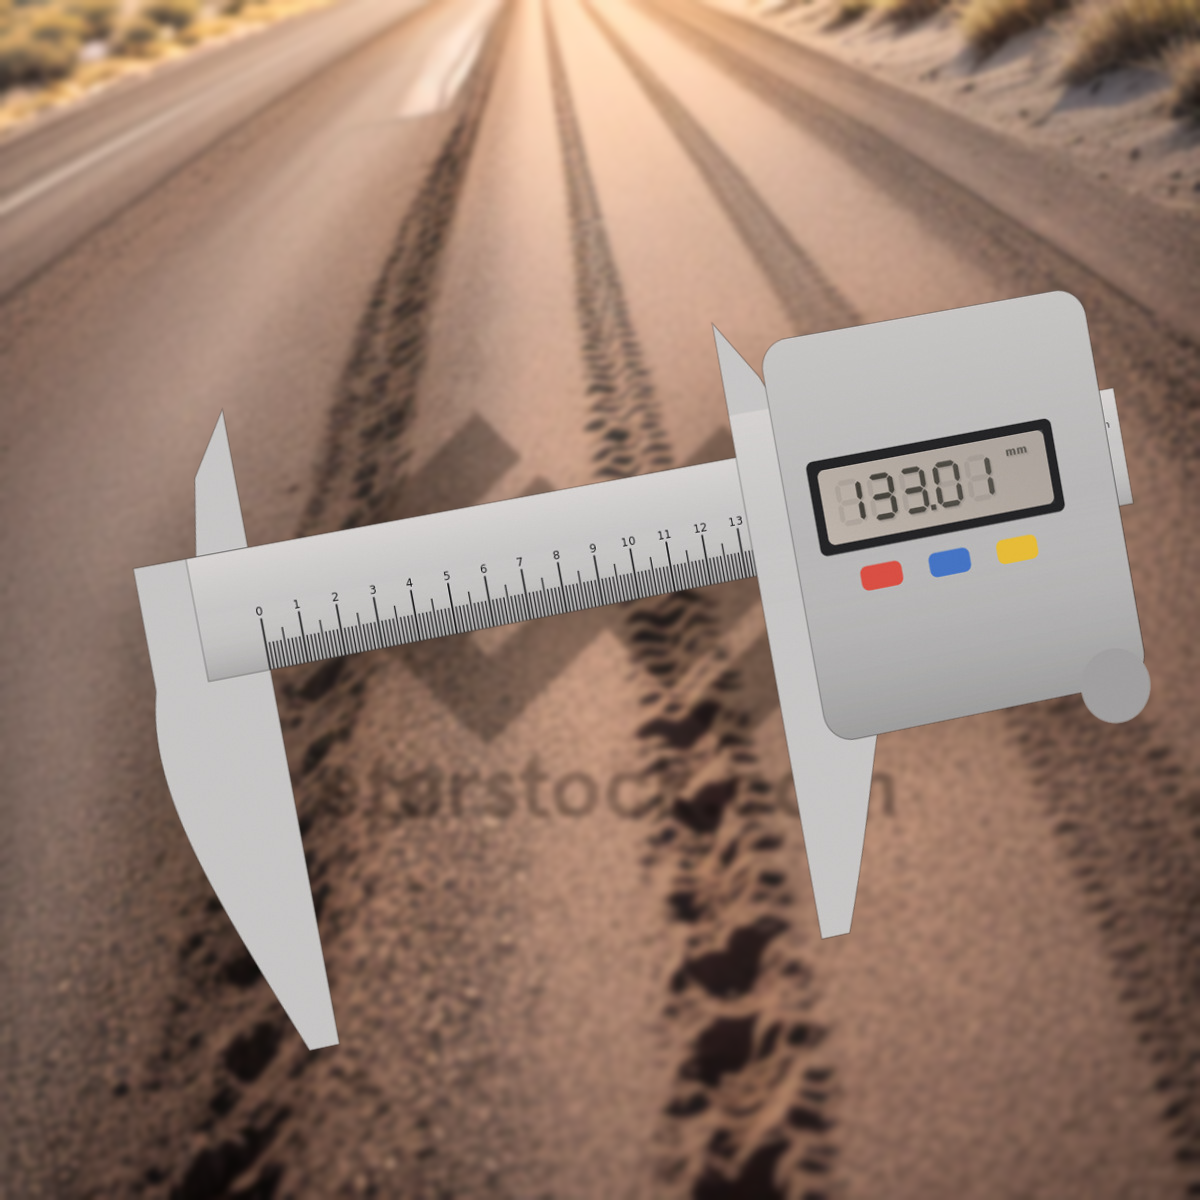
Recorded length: 133.01 mm
